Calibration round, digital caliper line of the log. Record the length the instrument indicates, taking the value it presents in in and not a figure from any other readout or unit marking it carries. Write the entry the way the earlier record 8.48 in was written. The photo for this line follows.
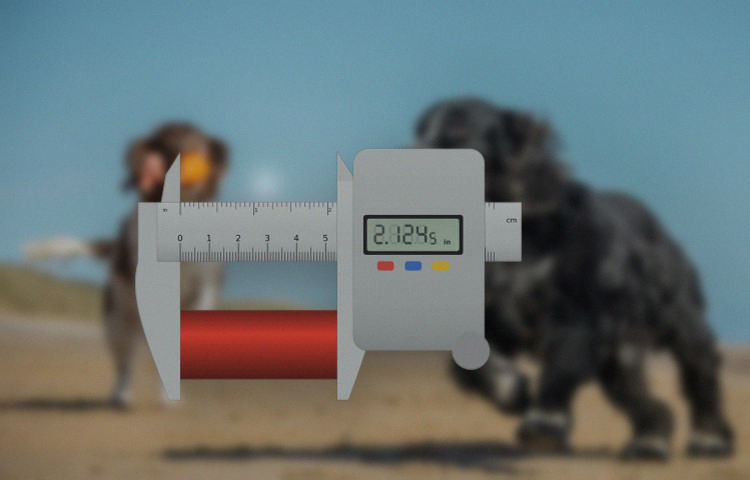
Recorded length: 2.1245 in
